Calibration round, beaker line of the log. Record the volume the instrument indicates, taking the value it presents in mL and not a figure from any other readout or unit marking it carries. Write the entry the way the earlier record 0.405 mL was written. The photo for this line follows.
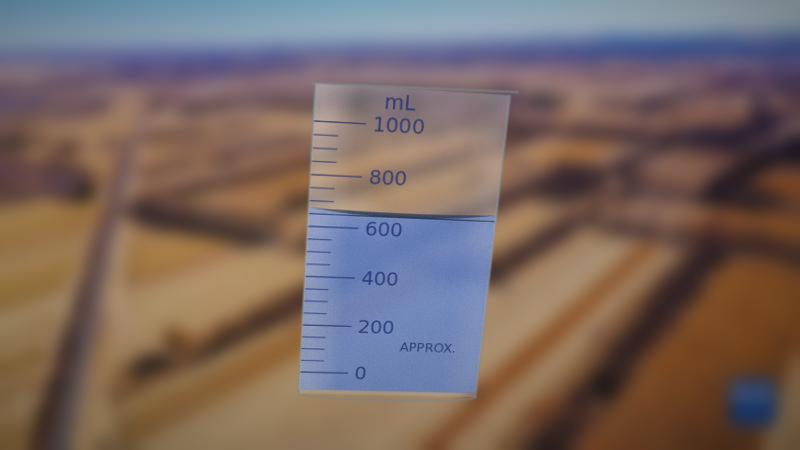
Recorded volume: 650 mL
